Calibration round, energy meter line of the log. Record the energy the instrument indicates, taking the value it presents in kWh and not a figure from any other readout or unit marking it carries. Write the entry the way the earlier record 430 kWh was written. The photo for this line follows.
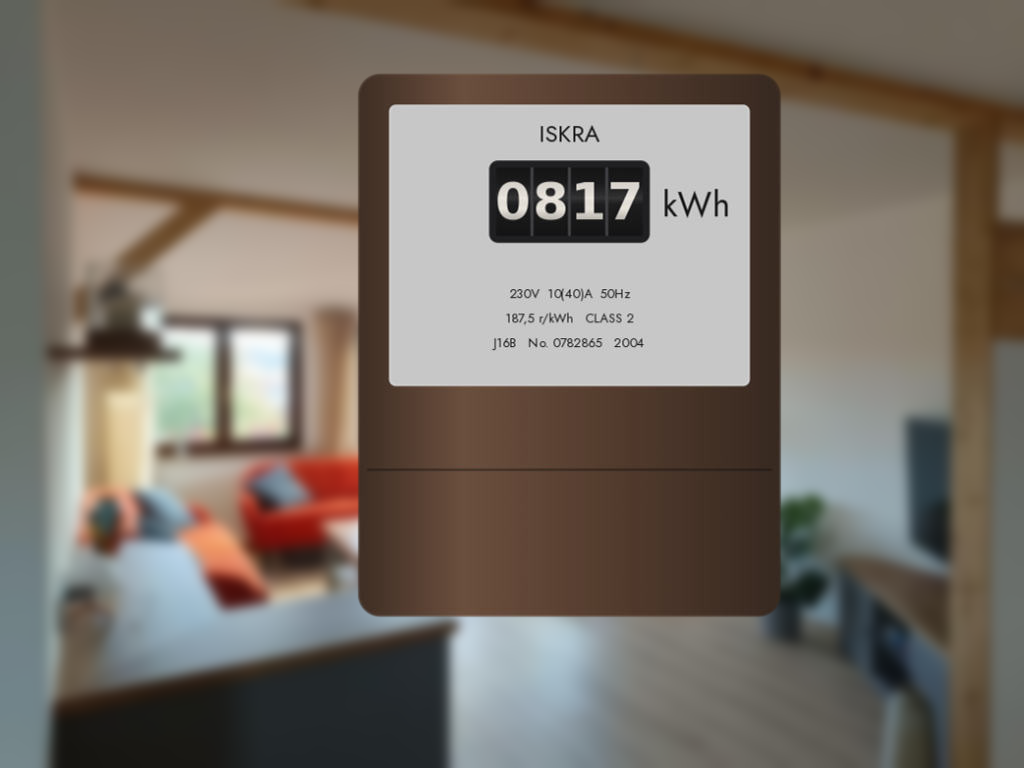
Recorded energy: 817 kWh
